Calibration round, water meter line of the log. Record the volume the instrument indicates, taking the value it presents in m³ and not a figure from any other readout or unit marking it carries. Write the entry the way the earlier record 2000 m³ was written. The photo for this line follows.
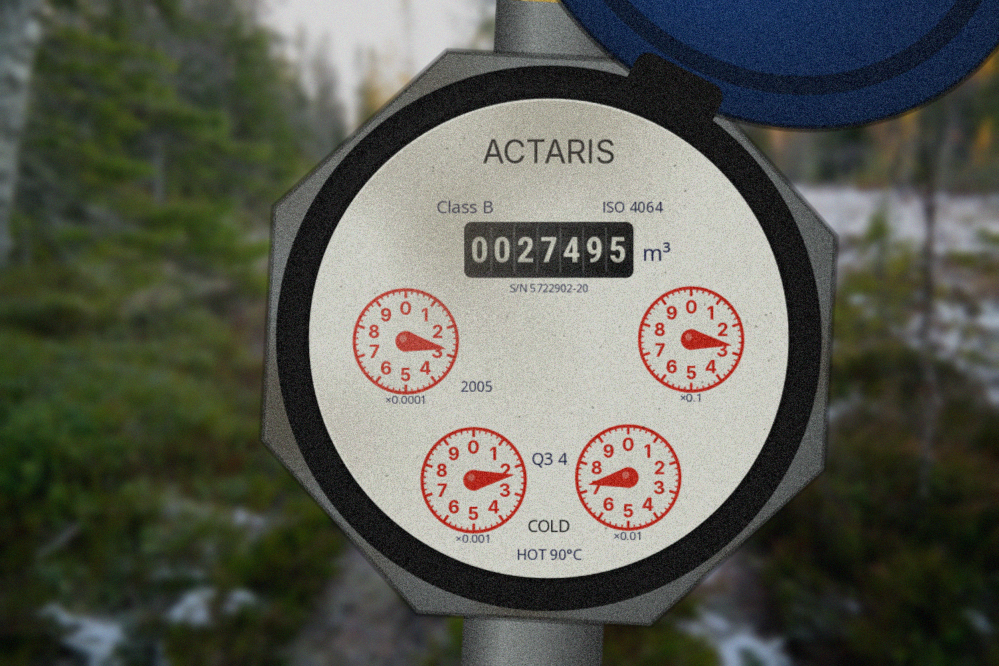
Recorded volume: 27495.2722 m³
